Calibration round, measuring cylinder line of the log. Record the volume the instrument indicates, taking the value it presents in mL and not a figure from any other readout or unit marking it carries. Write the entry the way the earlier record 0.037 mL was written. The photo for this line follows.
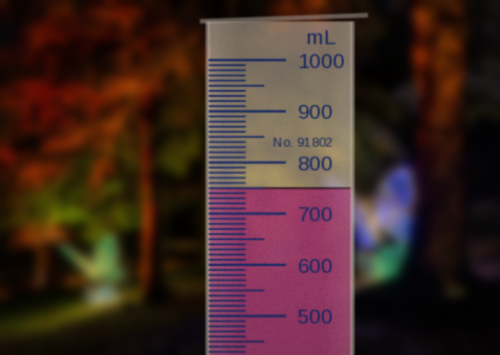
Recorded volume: 750 mL
